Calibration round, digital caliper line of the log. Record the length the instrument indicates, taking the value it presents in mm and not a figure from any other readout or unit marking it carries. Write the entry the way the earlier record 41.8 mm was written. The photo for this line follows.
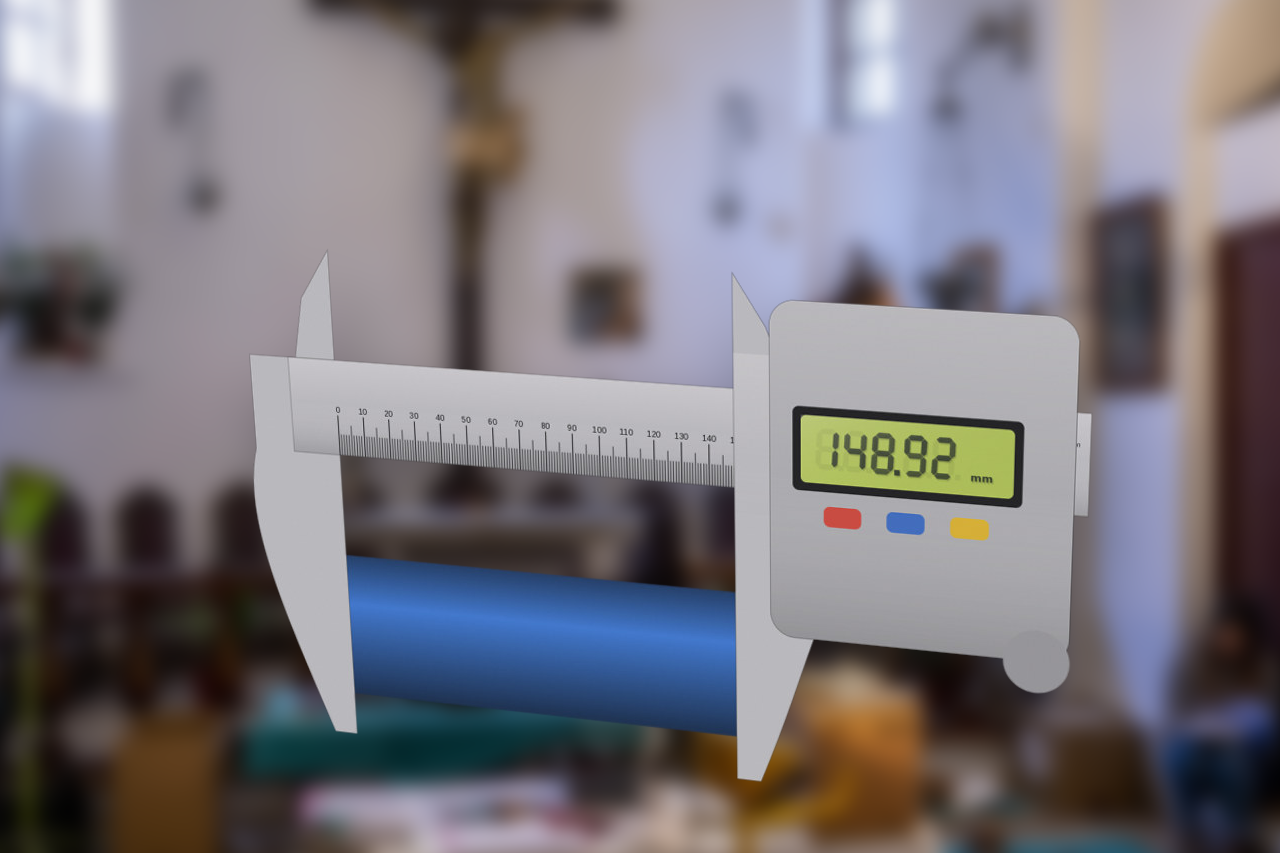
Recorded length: 148.92 mm
